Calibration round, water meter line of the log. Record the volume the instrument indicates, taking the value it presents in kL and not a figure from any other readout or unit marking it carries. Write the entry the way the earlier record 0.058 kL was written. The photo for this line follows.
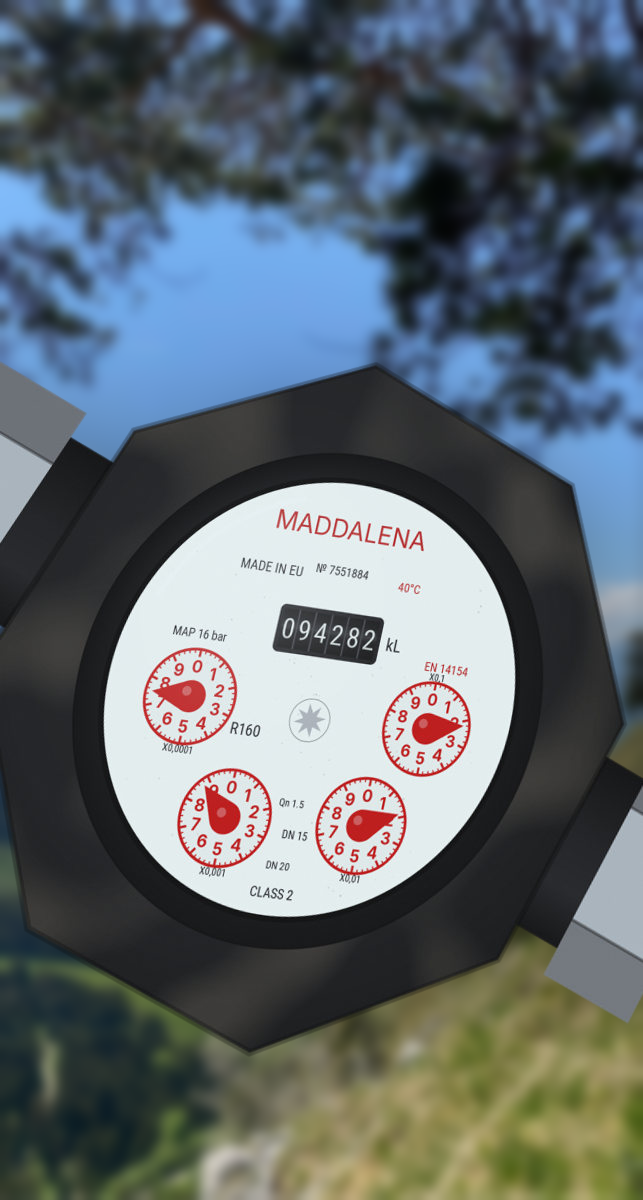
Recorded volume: 94282.2187 kL
